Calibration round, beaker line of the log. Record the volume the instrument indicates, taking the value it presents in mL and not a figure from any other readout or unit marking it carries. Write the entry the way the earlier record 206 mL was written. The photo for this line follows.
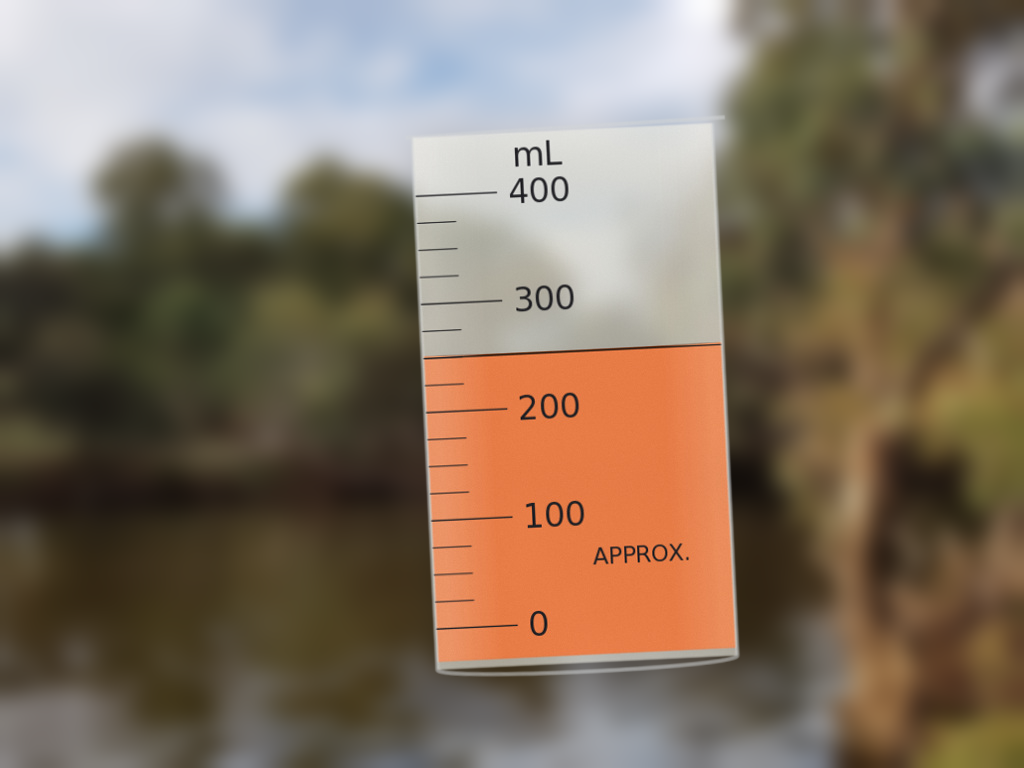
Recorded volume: 250 mL
